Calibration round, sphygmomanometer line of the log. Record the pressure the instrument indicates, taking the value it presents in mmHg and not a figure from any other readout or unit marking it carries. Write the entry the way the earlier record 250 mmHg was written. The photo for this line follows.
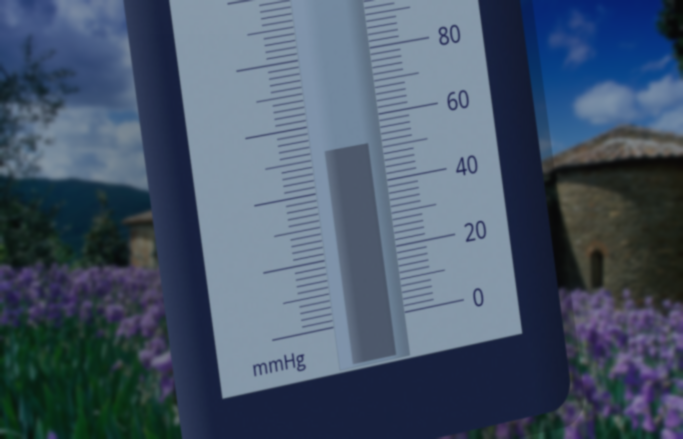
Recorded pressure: 52 mmHg
